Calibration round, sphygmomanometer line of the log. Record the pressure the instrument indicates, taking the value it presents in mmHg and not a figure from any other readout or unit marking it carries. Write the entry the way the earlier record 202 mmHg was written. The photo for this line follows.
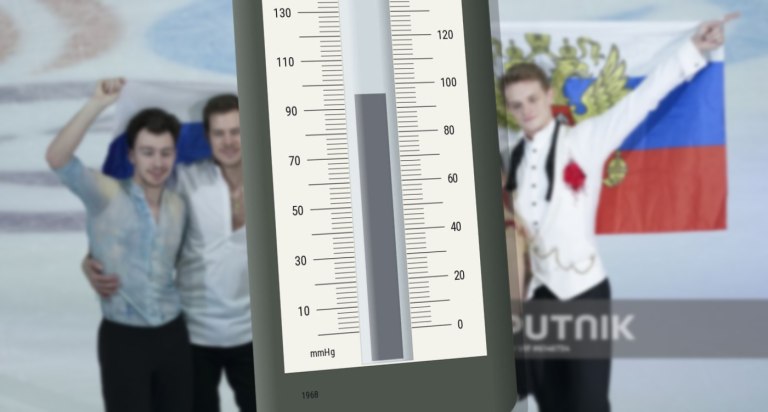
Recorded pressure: 96 mmHg
